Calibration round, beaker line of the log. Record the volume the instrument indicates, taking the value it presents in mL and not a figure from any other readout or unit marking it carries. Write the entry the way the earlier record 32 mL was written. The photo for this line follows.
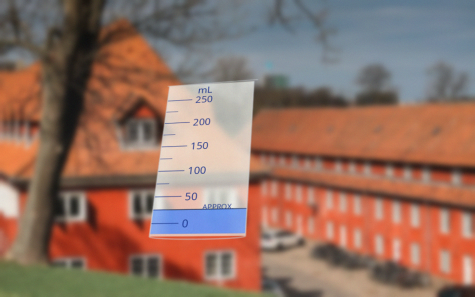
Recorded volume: 25 mL
